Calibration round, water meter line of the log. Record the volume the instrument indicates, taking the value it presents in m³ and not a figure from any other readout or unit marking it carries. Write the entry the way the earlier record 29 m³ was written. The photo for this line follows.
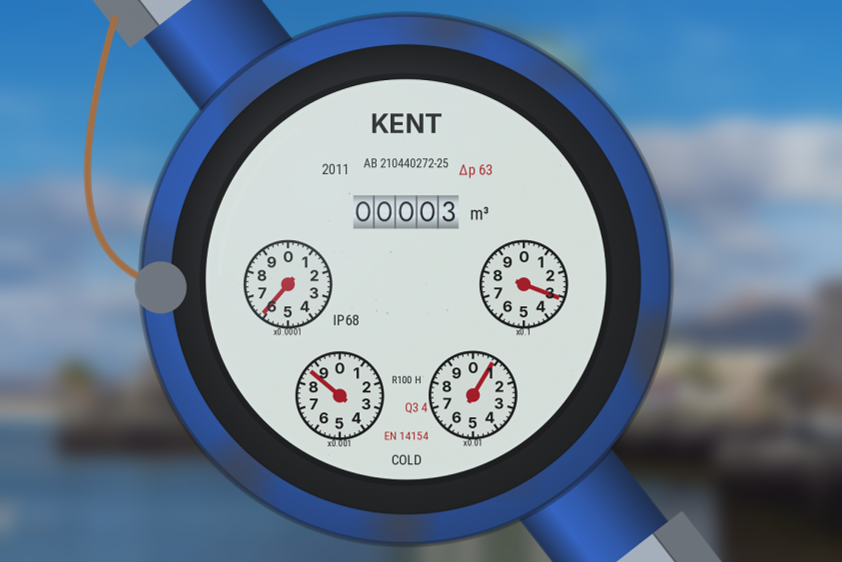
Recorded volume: 3.3086 m³
